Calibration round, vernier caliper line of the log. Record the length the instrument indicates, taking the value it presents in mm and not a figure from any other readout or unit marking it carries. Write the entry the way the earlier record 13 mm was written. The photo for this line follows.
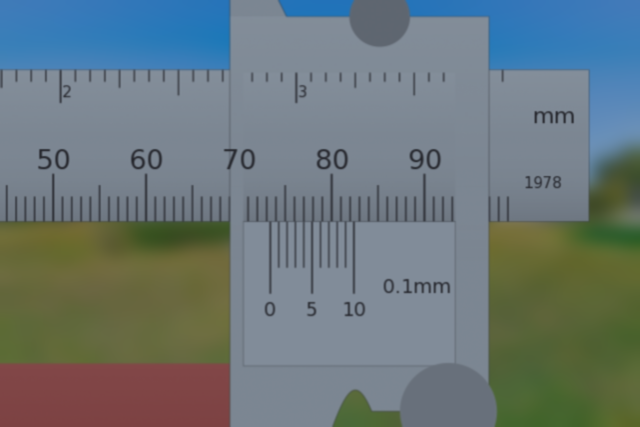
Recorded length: 73.4 mm
